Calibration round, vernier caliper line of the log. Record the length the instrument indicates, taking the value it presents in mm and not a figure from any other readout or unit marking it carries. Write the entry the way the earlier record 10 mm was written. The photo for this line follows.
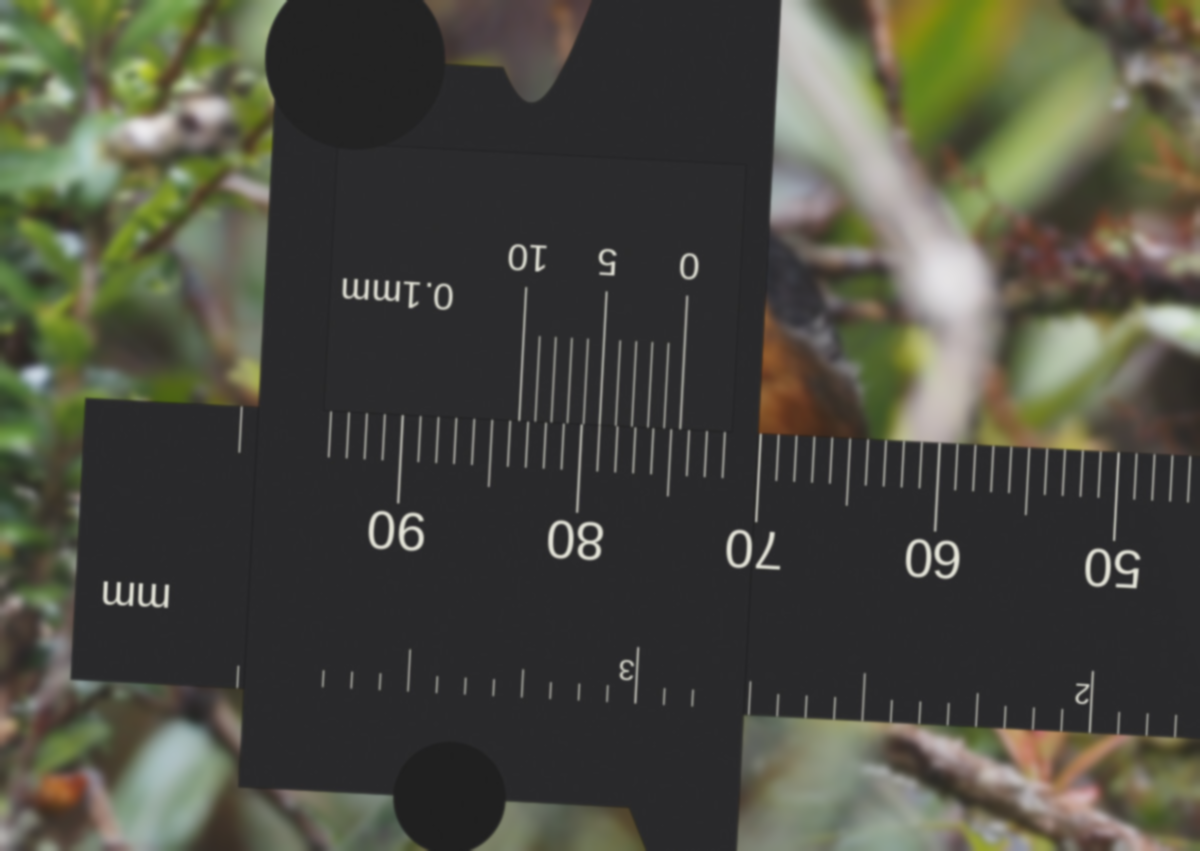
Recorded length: 74.5 mm
